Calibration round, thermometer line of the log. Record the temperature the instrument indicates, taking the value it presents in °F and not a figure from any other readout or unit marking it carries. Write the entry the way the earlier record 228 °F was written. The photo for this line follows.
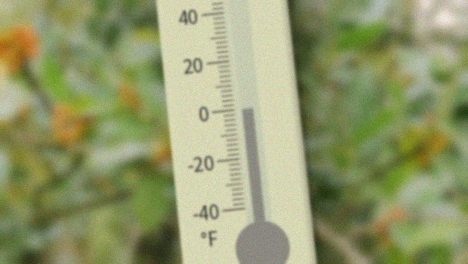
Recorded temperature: 0 °F
